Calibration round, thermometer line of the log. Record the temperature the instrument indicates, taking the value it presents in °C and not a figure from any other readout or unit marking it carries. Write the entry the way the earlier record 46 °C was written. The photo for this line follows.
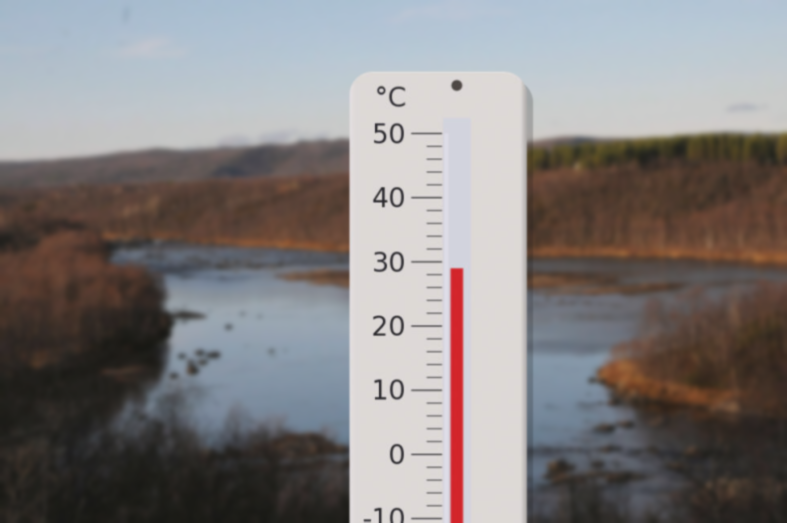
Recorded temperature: 29 °C
